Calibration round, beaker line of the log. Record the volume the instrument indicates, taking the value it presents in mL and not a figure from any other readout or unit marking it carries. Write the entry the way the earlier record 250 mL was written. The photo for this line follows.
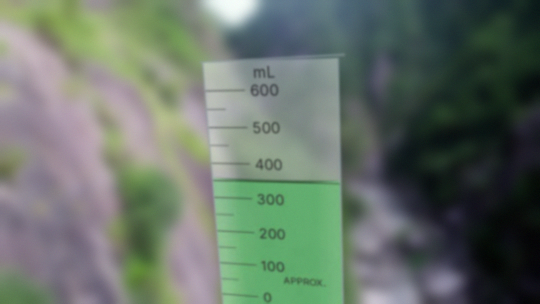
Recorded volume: 350 mL
